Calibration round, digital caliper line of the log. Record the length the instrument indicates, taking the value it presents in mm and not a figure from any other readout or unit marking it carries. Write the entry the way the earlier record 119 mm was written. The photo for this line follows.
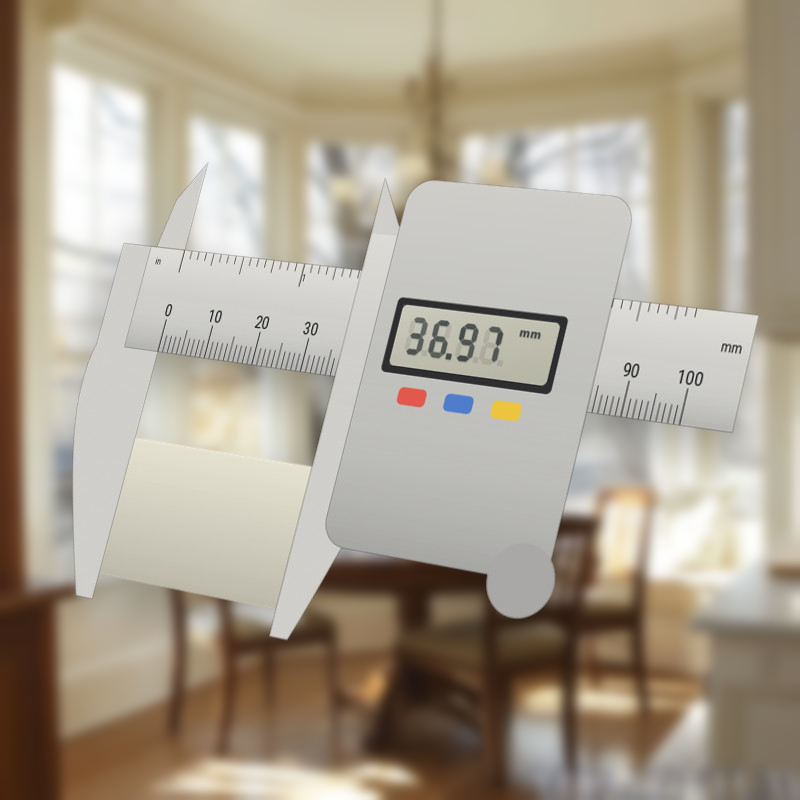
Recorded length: 36.97 mm
